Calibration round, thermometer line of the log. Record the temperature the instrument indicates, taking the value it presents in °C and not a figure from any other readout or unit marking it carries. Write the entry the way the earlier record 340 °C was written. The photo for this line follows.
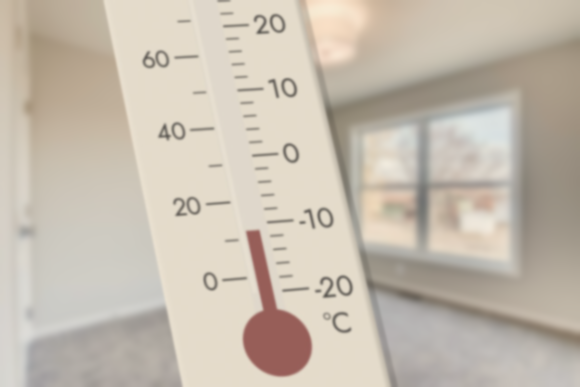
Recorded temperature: -11 °C
